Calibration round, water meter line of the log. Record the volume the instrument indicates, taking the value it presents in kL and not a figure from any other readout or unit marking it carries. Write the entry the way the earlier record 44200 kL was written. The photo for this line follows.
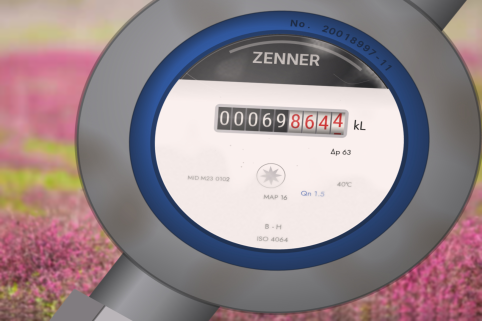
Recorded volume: 69.8644 kL
